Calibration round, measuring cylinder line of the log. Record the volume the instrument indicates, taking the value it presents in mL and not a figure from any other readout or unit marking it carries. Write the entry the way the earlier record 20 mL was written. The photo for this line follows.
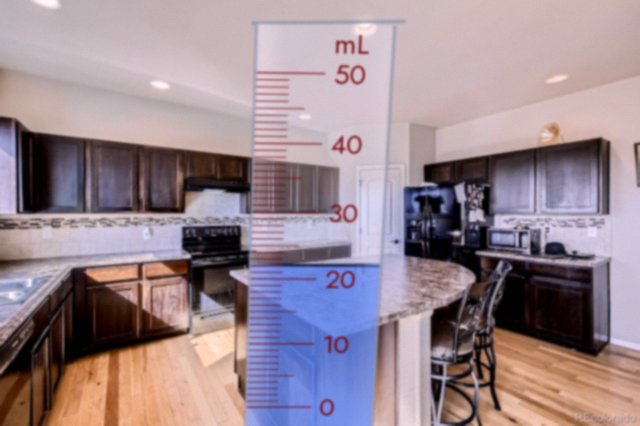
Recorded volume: 22 mL
